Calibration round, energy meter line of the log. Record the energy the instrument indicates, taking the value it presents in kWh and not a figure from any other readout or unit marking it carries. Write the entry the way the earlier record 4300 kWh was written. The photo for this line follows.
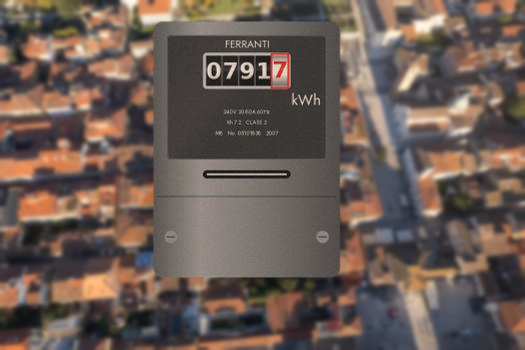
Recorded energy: 791.7 kWh
